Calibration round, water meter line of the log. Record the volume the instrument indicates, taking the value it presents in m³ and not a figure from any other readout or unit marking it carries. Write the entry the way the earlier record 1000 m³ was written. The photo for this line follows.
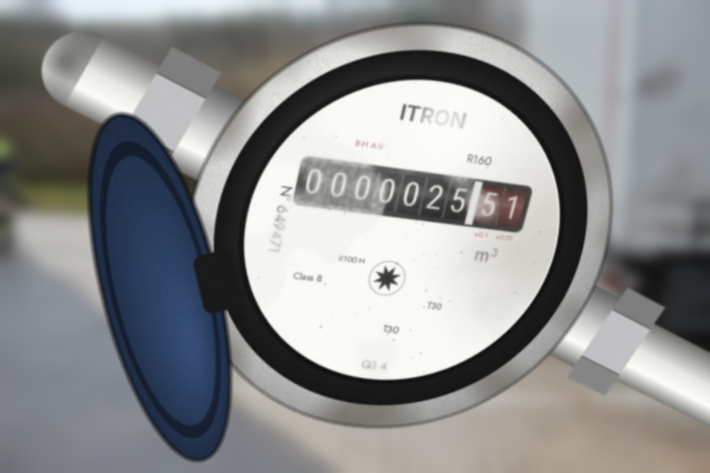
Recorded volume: 25.51 m³
